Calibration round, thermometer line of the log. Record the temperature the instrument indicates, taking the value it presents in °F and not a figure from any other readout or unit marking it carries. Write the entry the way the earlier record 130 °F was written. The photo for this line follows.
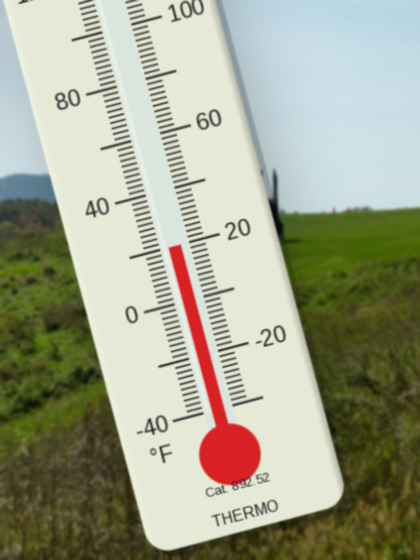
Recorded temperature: 20 °F
